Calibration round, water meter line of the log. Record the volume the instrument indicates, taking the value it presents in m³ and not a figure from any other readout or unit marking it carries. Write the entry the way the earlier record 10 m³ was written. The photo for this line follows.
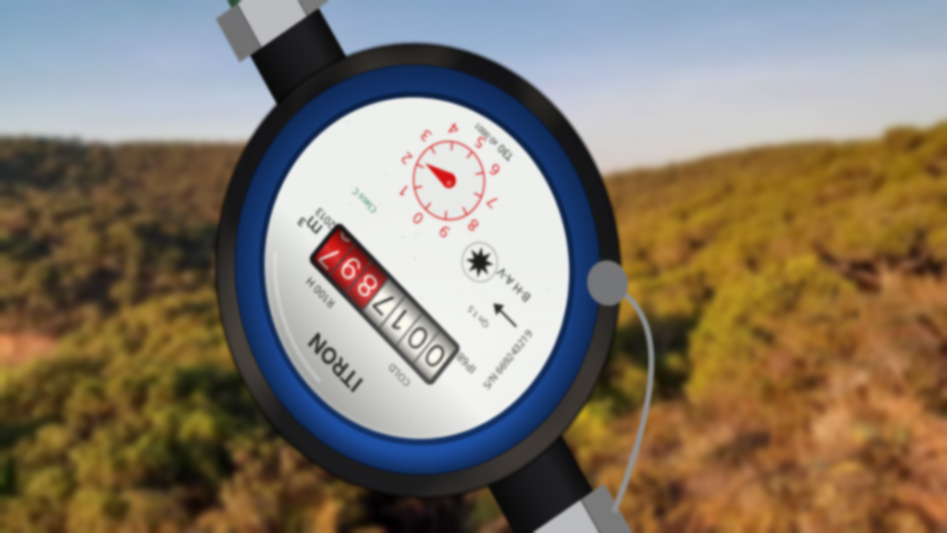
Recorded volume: 17.8972 m³
